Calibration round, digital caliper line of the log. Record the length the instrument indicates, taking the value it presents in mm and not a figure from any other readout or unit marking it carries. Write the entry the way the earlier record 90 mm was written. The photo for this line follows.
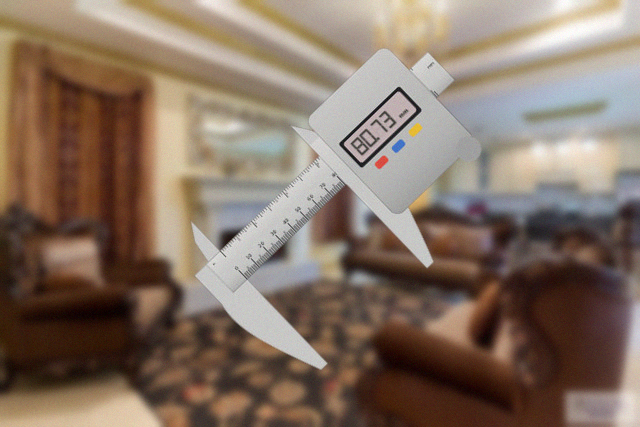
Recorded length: 80.73 mm
